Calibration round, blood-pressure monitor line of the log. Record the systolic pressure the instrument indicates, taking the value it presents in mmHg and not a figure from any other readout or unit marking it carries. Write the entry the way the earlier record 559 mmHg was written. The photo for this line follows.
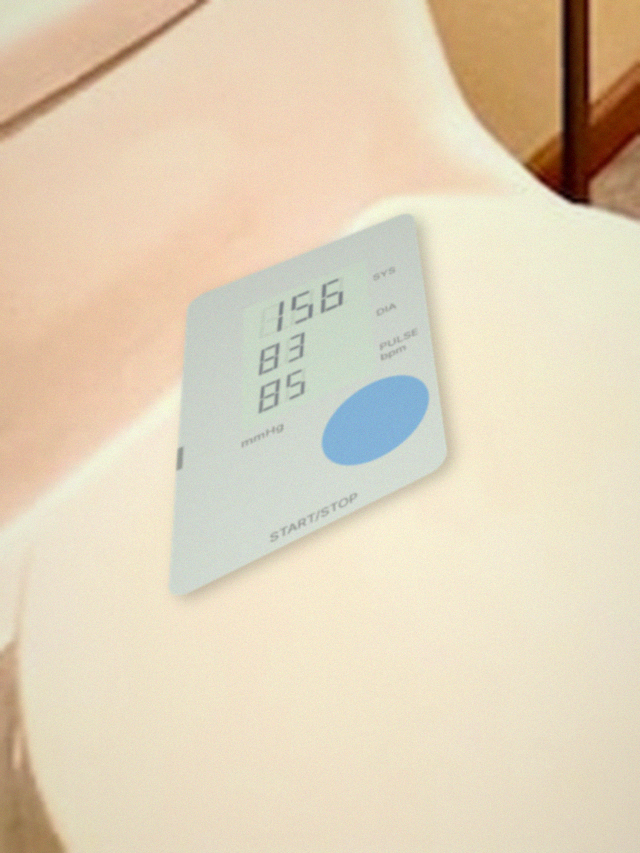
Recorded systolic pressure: 156 mmHg
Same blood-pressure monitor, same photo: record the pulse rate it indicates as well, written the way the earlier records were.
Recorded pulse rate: 85 bpm
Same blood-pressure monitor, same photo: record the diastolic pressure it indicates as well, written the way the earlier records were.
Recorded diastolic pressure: 83 mmHg
